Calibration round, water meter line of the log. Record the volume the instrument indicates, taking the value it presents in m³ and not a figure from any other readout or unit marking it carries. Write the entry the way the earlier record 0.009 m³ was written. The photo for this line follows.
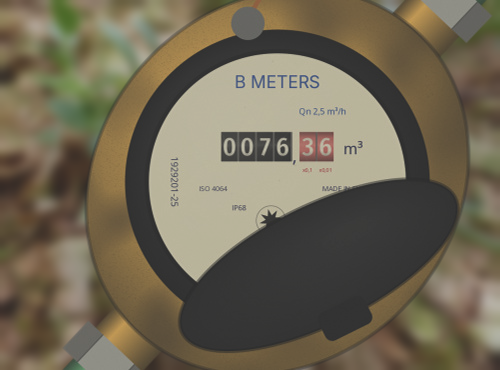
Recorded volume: 76.36 m³
